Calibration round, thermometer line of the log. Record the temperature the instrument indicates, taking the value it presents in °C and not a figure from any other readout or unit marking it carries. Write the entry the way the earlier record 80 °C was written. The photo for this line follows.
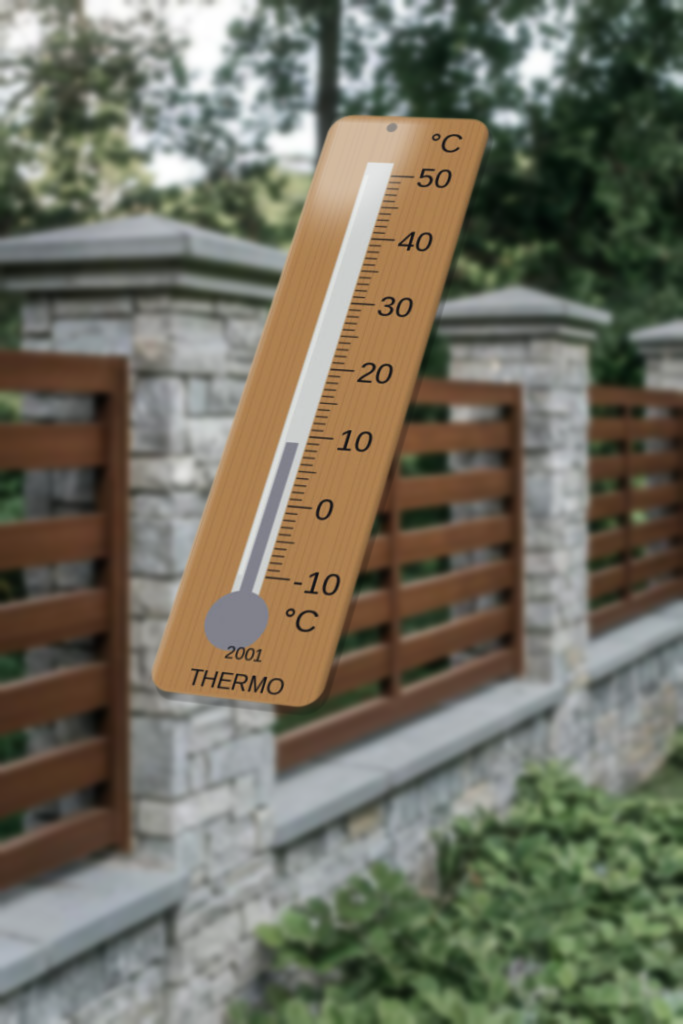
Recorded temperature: 9 °C
